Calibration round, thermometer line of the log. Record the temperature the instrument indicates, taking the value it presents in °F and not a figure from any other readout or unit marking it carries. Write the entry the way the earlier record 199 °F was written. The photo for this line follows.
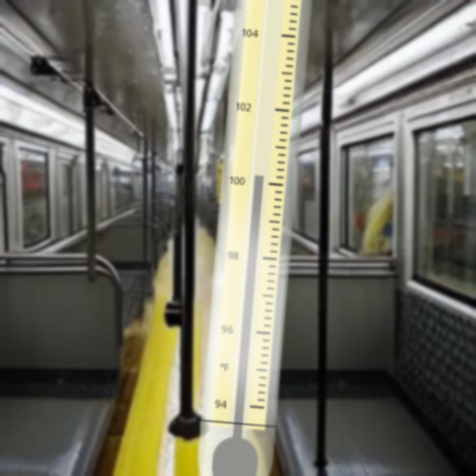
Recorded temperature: 100.2 °F
